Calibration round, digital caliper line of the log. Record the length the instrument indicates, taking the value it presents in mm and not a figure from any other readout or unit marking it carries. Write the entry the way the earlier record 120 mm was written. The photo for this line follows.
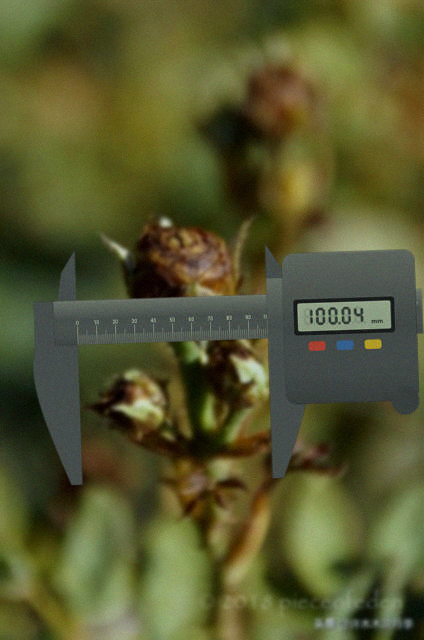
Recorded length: 100.04 mm
